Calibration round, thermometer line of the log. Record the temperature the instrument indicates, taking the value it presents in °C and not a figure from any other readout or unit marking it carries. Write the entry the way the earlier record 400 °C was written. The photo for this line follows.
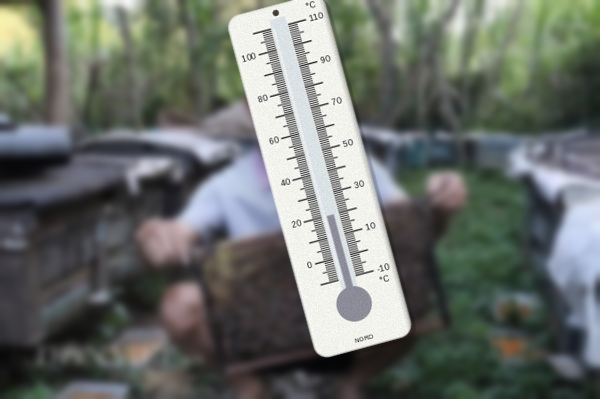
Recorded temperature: 20 °C
